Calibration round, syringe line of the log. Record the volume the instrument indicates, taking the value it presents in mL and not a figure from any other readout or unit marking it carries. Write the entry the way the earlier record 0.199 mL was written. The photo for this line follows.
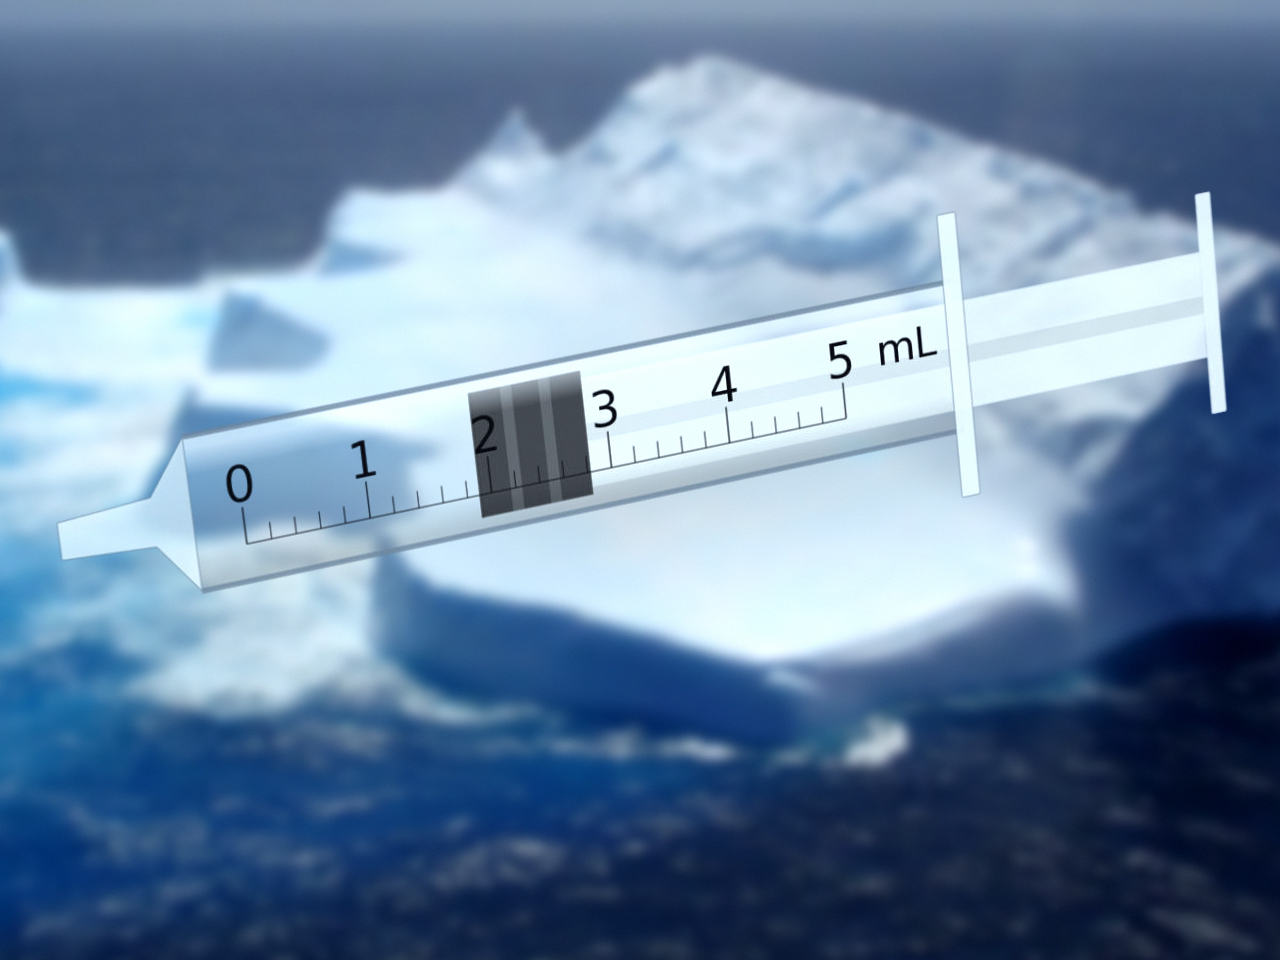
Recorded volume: 1.9 mL
